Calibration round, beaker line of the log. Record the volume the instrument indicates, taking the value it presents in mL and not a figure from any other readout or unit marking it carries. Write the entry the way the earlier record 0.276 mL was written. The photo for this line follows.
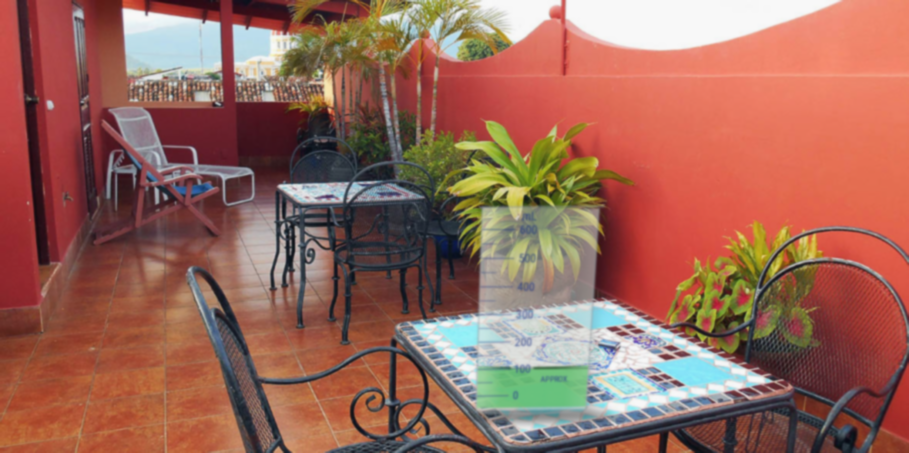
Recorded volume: 100 mL
